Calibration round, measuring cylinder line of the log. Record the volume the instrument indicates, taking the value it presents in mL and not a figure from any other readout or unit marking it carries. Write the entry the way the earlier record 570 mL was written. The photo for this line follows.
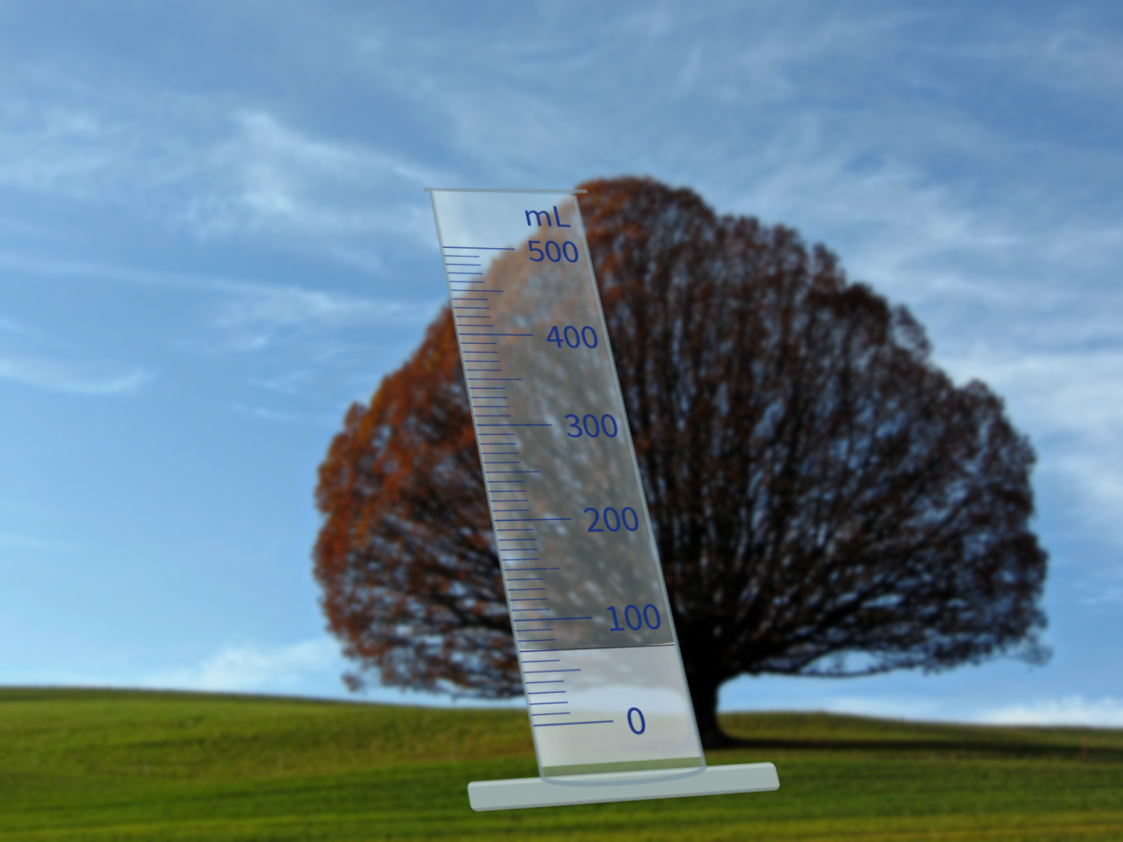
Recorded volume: 70 mL
